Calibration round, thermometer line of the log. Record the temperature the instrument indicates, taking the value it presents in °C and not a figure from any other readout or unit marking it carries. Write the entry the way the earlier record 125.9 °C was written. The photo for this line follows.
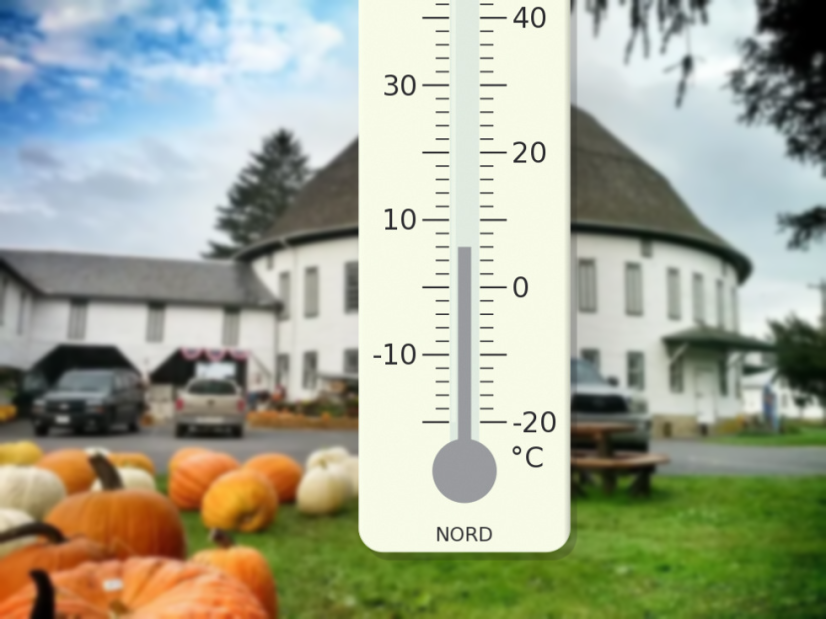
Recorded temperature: 6 °C
